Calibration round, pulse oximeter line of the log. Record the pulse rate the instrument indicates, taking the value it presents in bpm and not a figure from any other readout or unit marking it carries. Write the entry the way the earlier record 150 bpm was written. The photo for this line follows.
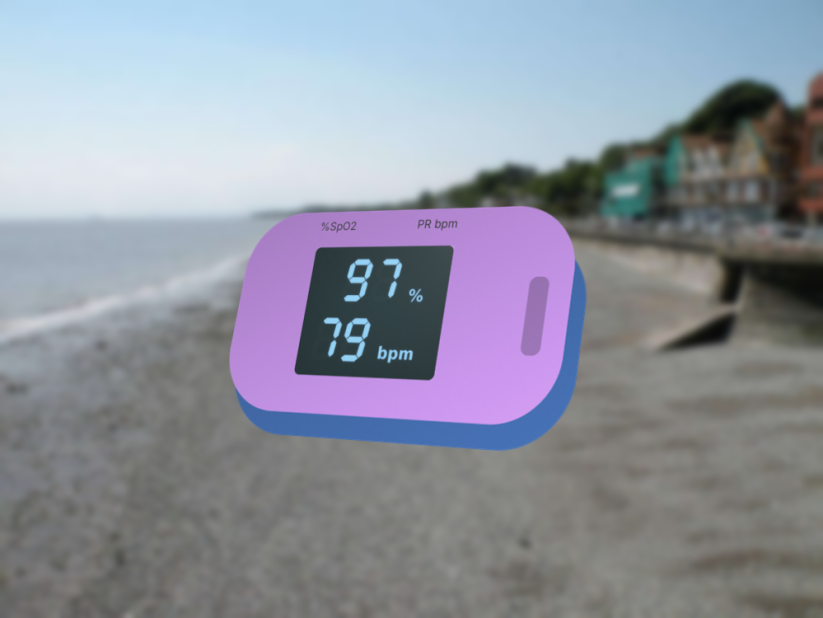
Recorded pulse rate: 79 bpm
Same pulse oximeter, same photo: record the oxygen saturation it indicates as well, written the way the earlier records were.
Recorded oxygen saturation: 97 %
